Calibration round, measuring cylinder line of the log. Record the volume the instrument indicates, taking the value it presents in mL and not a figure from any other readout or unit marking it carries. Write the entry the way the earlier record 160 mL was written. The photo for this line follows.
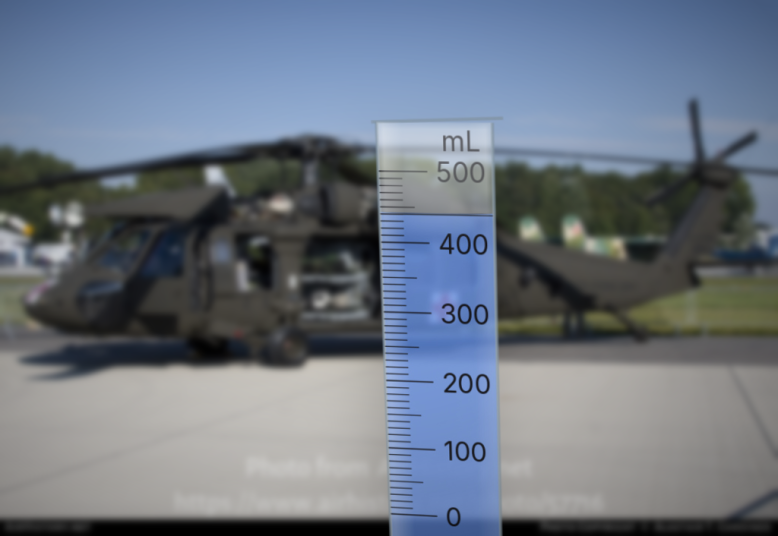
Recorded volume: 440 mL
